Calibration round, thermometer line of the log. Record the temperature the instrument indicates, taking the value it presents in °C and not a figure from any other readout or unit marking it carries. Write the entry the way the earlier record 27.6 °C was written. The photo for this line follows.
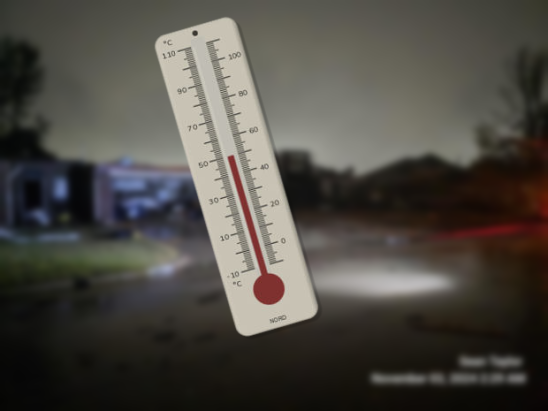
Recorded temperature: 50 °C
